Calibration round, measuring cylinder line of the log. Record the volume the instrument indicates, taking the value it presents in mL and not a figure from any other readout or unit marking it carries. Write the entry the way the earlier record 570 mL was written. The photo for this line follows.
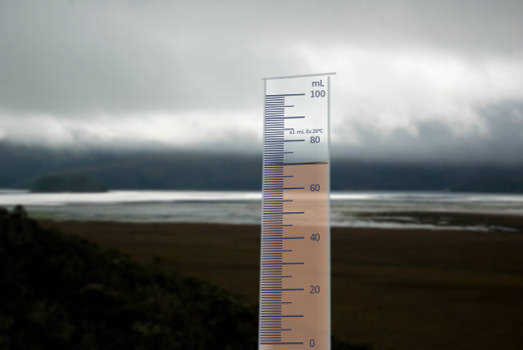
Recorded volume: 70 mL
